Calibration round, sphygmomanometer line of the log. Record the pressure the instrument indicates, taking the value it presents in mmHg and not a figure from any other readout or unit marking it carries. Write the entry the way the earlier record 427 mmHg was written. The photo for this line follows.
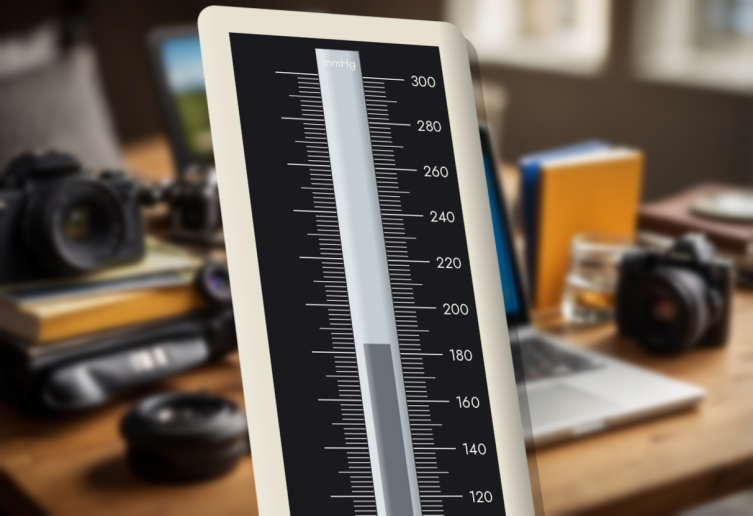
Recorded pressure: 184 mmHg
